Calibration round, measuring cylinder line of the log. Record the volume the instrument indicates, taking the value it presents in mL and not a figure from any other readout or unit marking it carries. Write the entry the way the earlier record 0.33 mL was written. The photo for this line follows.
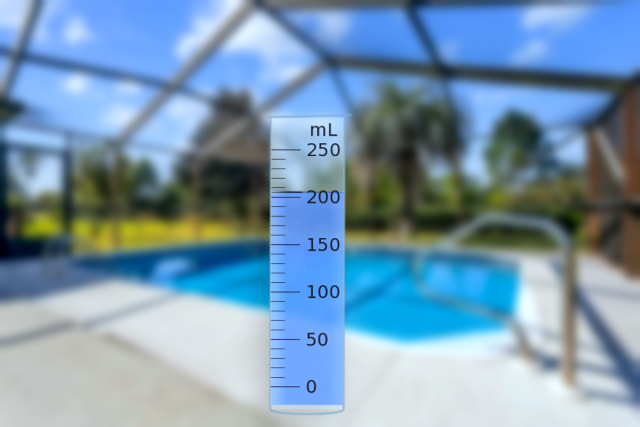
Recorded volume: 205 mL
